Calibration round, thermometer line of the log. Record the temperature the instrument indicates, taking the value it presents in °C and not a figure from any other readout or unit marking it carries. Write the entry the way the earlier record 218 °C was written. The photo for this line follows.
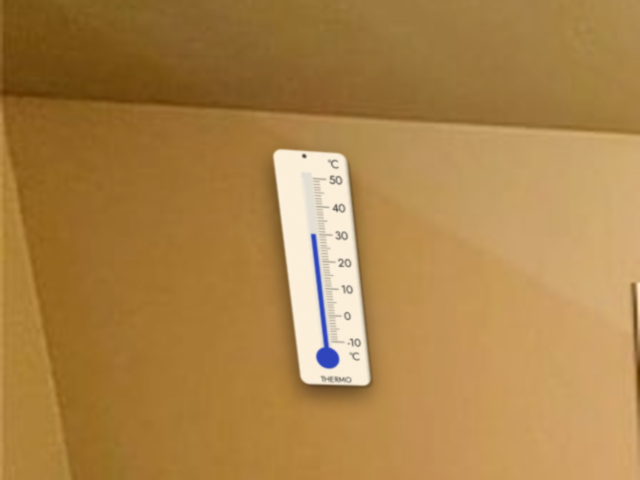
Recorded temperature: 30 °C
